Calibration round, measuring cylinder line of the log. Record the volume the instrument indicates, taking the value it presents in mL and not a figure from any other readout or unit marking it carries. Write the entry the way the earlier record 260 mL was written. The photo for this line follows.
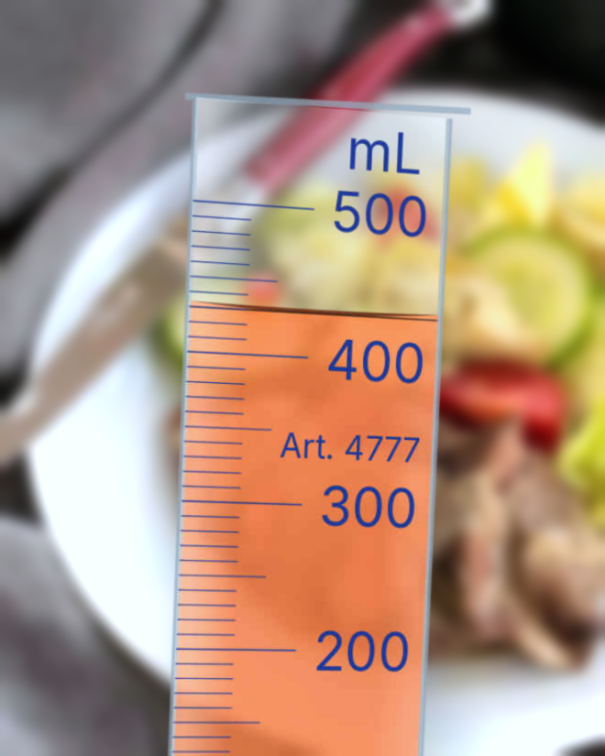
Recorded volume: 430 mL
